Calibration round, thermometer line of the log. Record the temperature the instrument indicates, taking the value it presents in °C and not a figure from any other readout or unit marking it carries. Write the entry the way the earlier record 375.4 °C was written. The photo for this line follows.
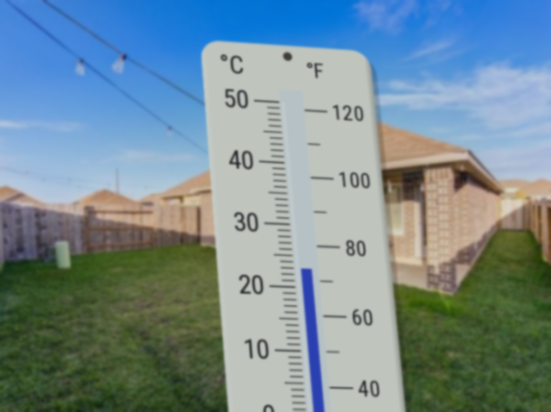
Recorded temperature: 23 °C
